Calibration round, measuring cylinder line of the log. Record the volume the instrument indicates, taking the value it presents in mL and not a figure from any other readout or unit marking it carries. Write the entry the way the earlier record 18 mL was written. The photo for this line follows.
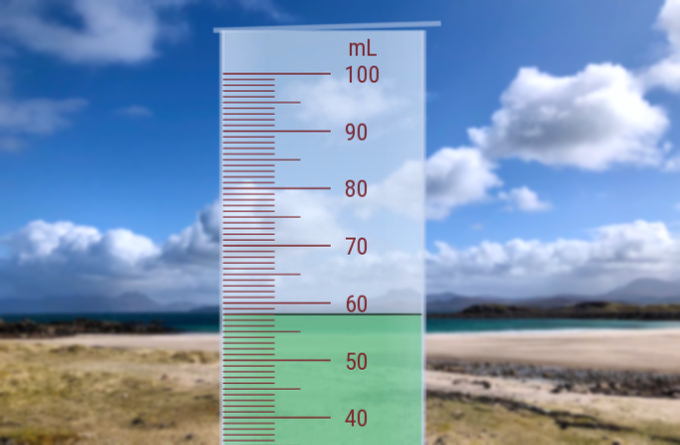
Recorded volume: 58 mL
